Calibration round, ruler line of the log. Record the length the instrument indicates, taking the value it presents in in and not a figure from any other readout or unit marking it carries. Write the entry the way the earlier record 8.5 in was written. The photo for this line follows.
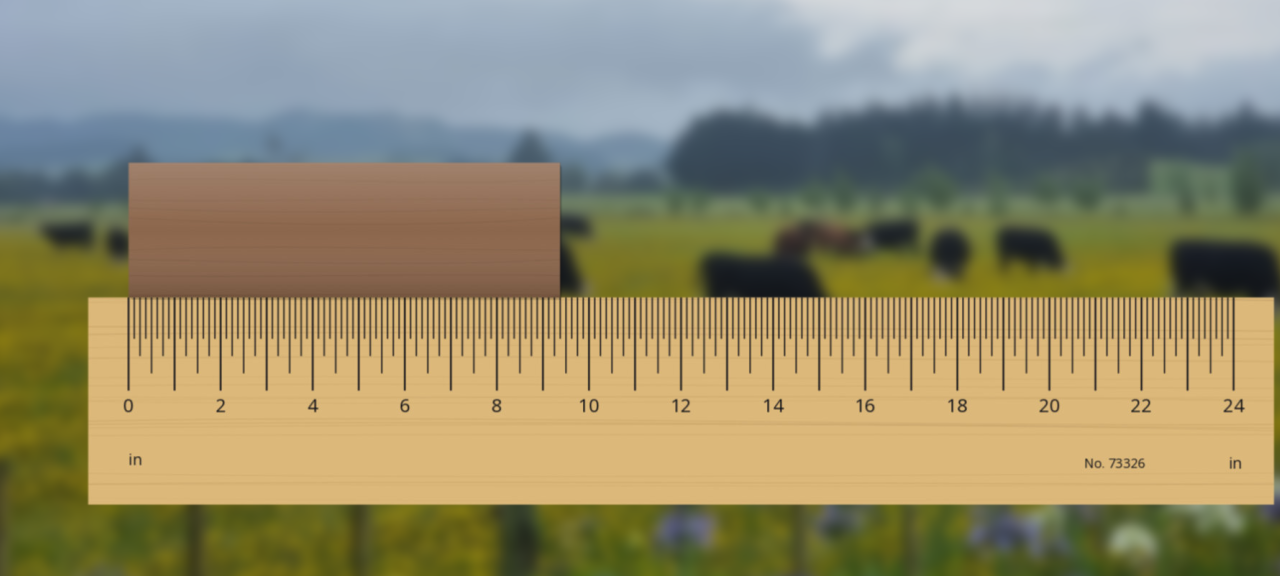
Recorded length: 9.375 in
